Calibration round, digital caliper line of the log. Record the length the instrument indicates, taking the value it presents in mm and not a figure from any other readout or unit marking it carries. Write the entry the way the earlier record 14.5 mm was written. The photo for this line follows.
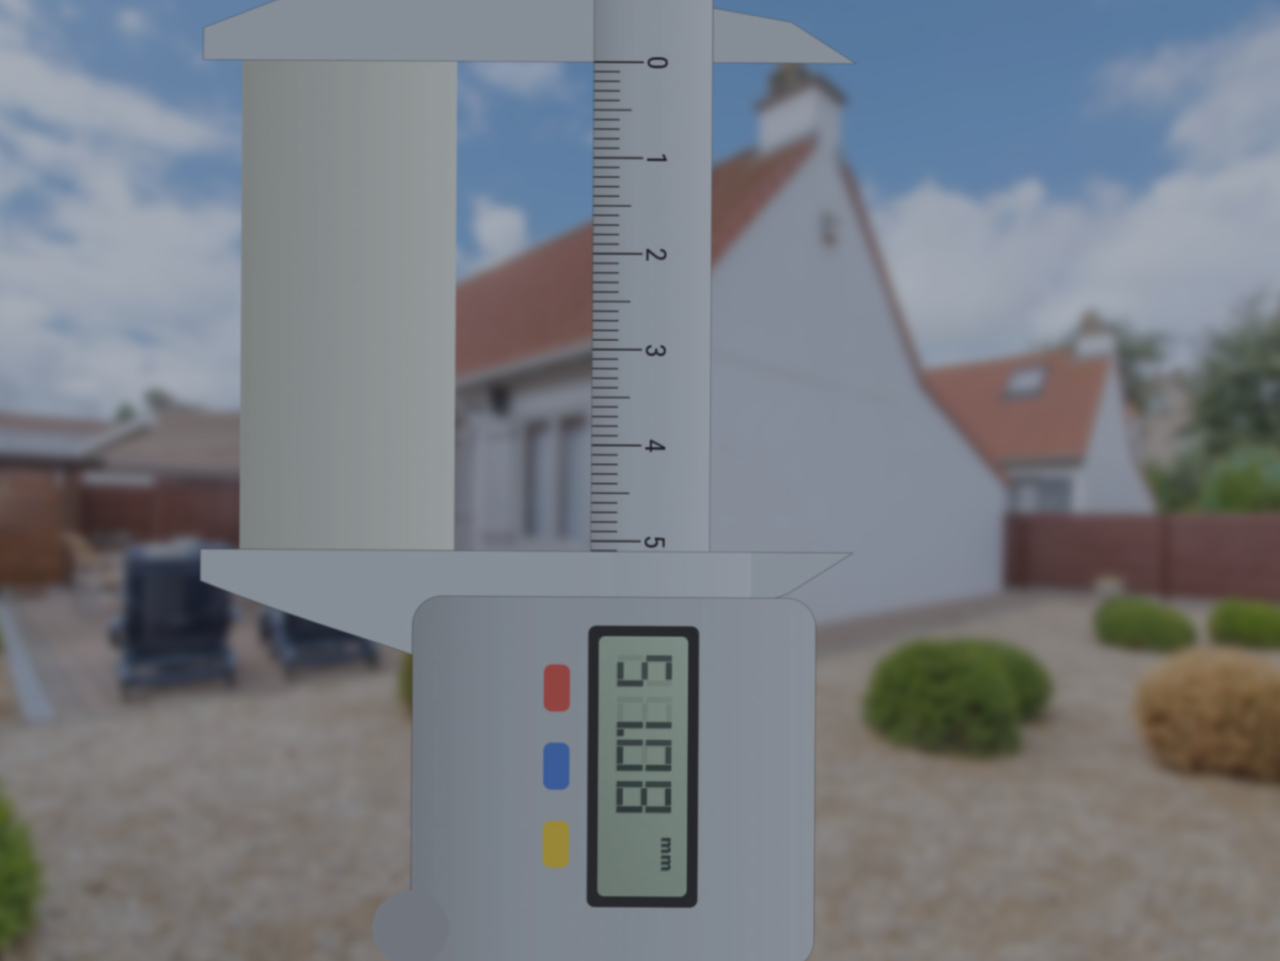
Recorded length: 51.08 mm
